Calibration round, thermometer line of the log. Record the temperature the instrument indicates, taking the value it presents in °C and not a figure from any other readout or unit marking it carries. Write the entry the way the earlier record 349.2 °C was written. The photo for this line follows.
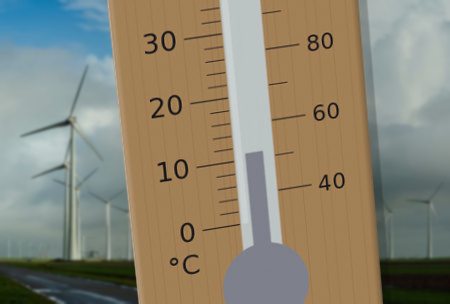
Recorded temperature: 11 °C
